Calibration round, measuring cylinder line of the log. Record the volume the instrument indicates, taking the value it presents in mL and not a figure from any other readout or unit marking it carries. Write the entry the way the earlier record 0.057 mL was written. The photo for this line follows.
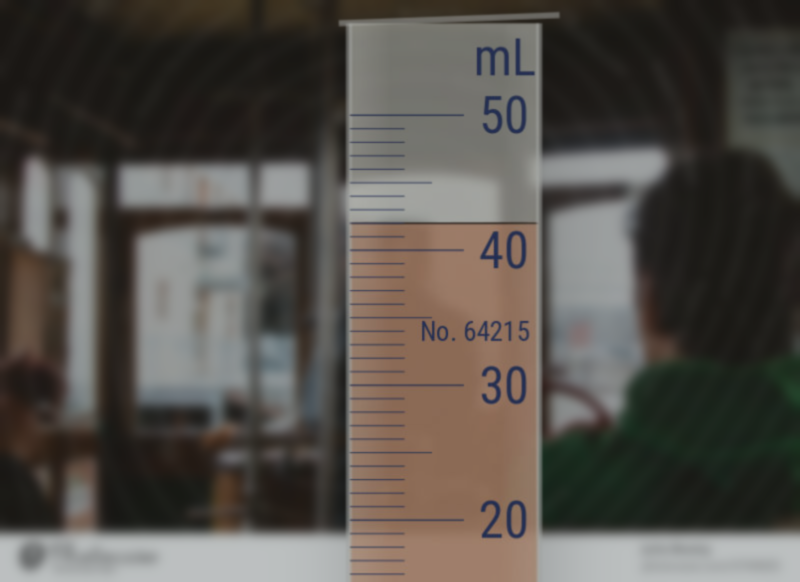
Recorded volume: 42 mL
